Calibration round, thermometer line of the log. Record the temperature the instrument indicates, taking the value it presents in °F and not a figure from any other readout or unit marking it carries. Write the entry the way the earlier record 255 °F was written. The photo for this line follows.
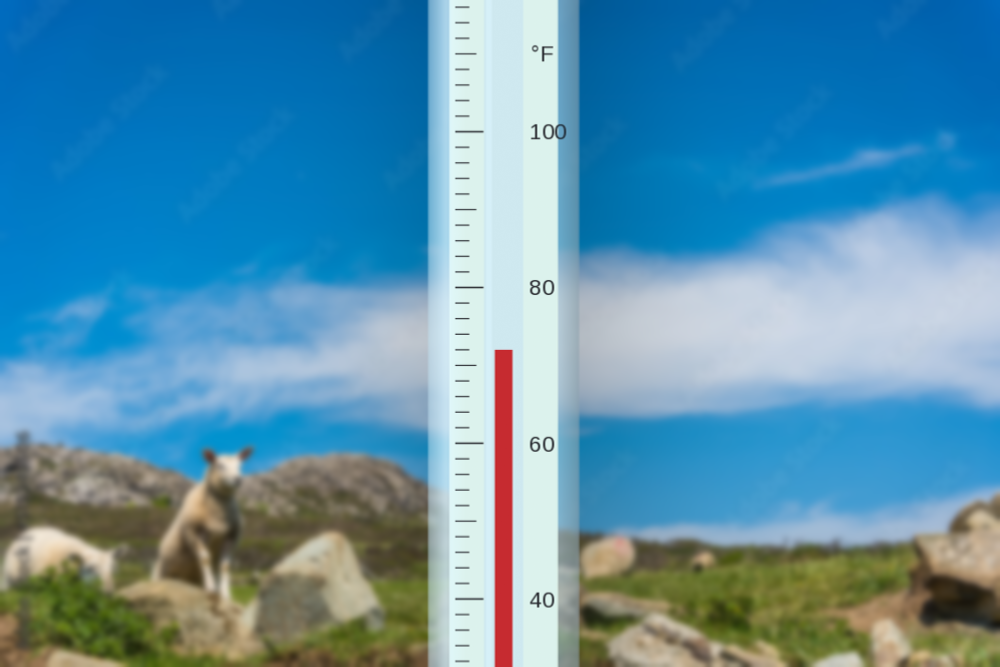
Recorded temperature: 72 °F
